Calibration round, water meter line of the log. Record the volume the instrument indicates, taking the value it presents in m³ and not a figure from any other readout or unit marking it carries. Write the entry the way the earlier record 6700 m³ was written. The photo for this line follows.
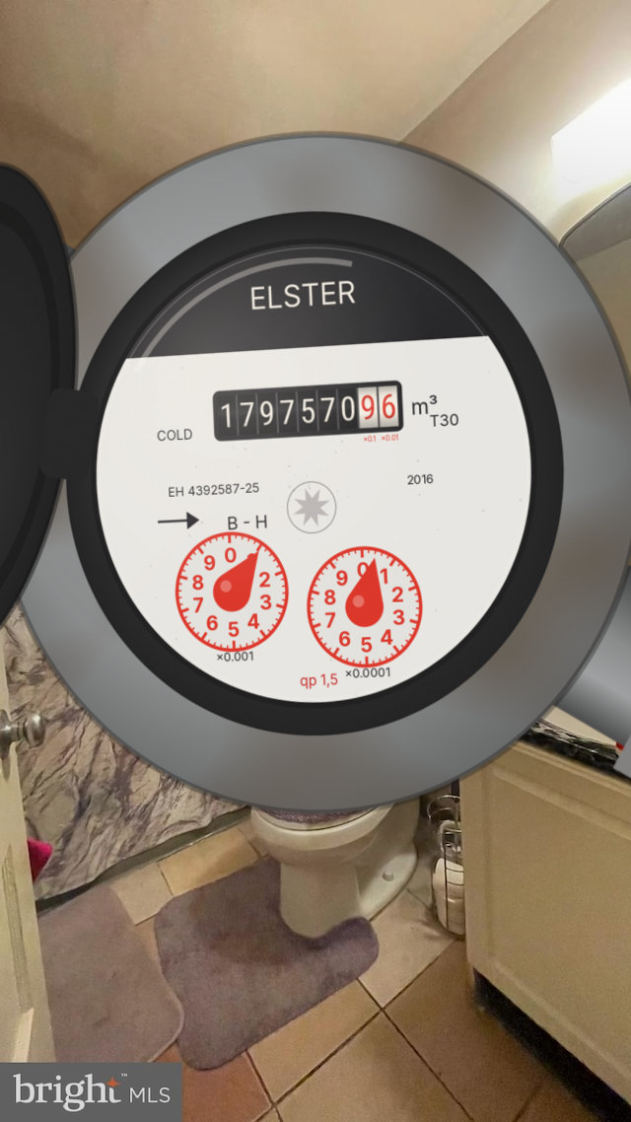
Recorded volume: 1797570.9610 m³
